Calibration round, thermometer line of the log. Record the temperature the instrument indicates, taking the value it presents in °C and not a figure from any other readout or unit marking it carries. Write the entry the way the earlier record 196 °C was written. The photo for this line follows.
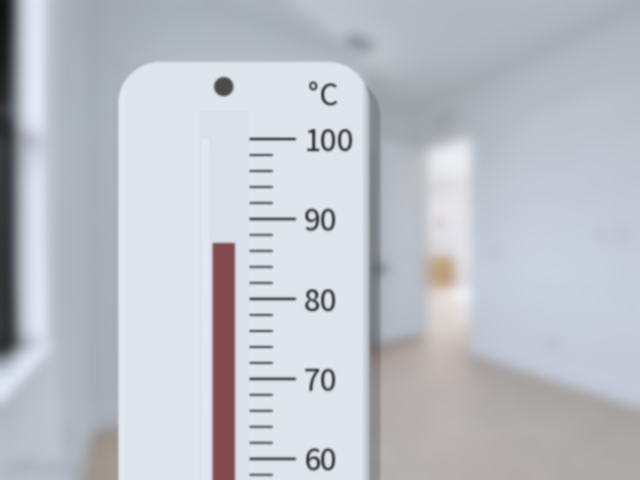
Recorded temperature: 87 °C
